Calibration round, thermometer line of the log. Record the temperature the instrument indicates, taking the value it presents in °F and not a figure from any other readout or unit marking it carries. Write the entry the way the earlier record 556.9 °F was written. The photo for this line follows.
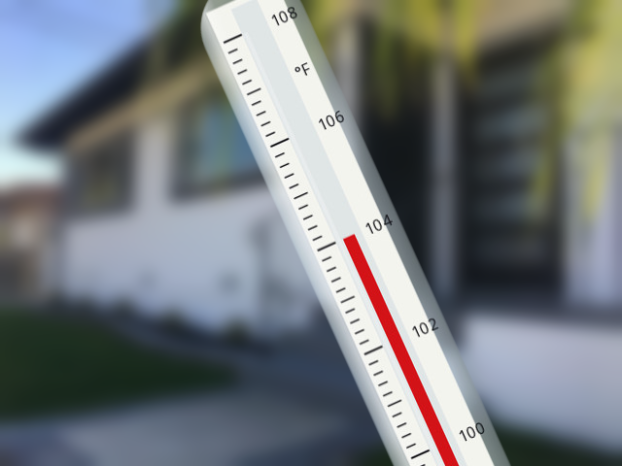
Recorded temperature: 104 °F
